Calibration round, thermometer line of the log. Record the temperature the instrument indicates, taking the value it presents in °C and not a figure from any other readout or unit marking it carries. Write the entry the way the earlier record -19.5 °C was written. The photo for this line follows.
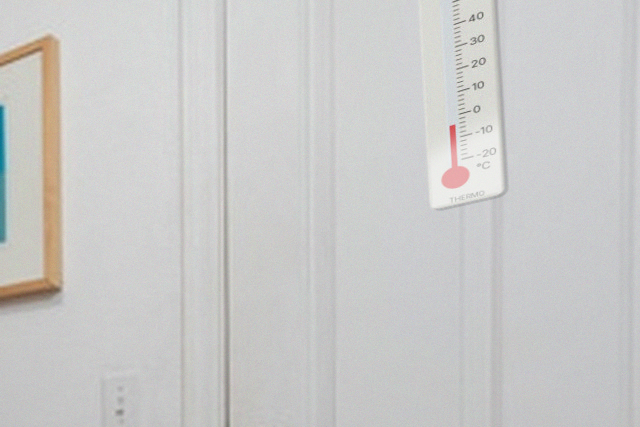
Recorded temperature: -4 °C
